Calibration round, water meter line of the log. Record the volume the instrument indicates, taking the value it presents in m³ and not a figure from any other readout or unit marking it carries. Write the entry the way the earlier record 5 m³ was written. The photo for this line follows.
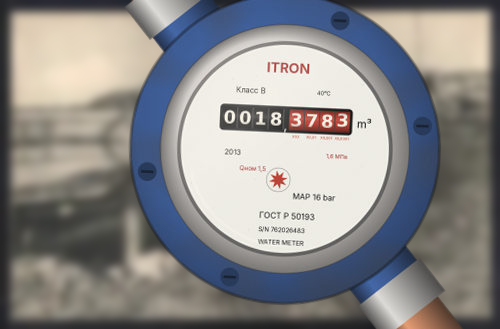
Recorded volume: 18.3783 m³
